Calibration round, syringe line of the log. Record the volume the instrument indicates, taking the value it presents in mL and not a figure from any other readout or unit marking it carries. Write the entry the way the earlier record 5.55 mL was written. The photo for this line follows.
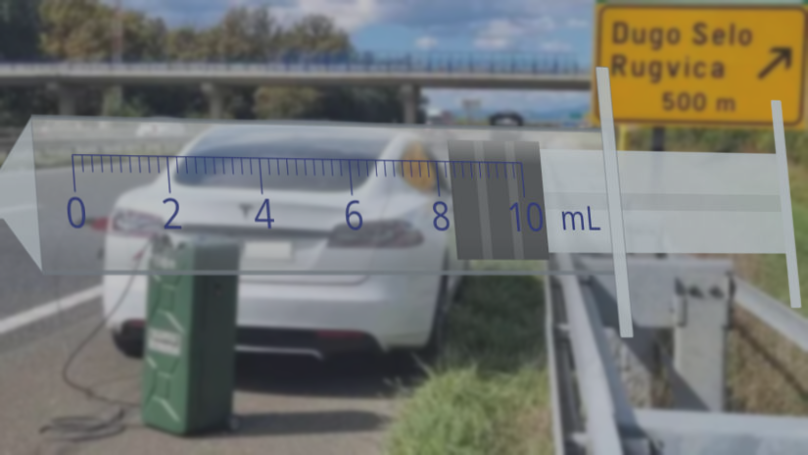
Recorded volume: 8.3 mL
